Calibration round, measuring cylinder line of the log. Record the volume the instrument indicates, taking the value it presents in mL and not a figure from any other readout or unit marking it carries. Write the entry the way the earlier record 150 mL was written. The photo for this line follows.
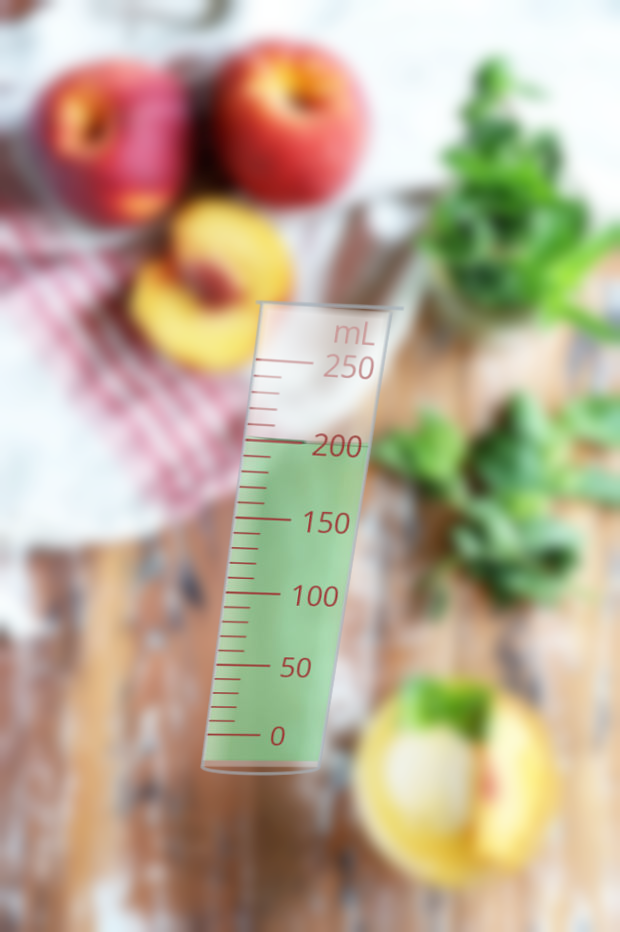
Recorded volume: 200 mL
